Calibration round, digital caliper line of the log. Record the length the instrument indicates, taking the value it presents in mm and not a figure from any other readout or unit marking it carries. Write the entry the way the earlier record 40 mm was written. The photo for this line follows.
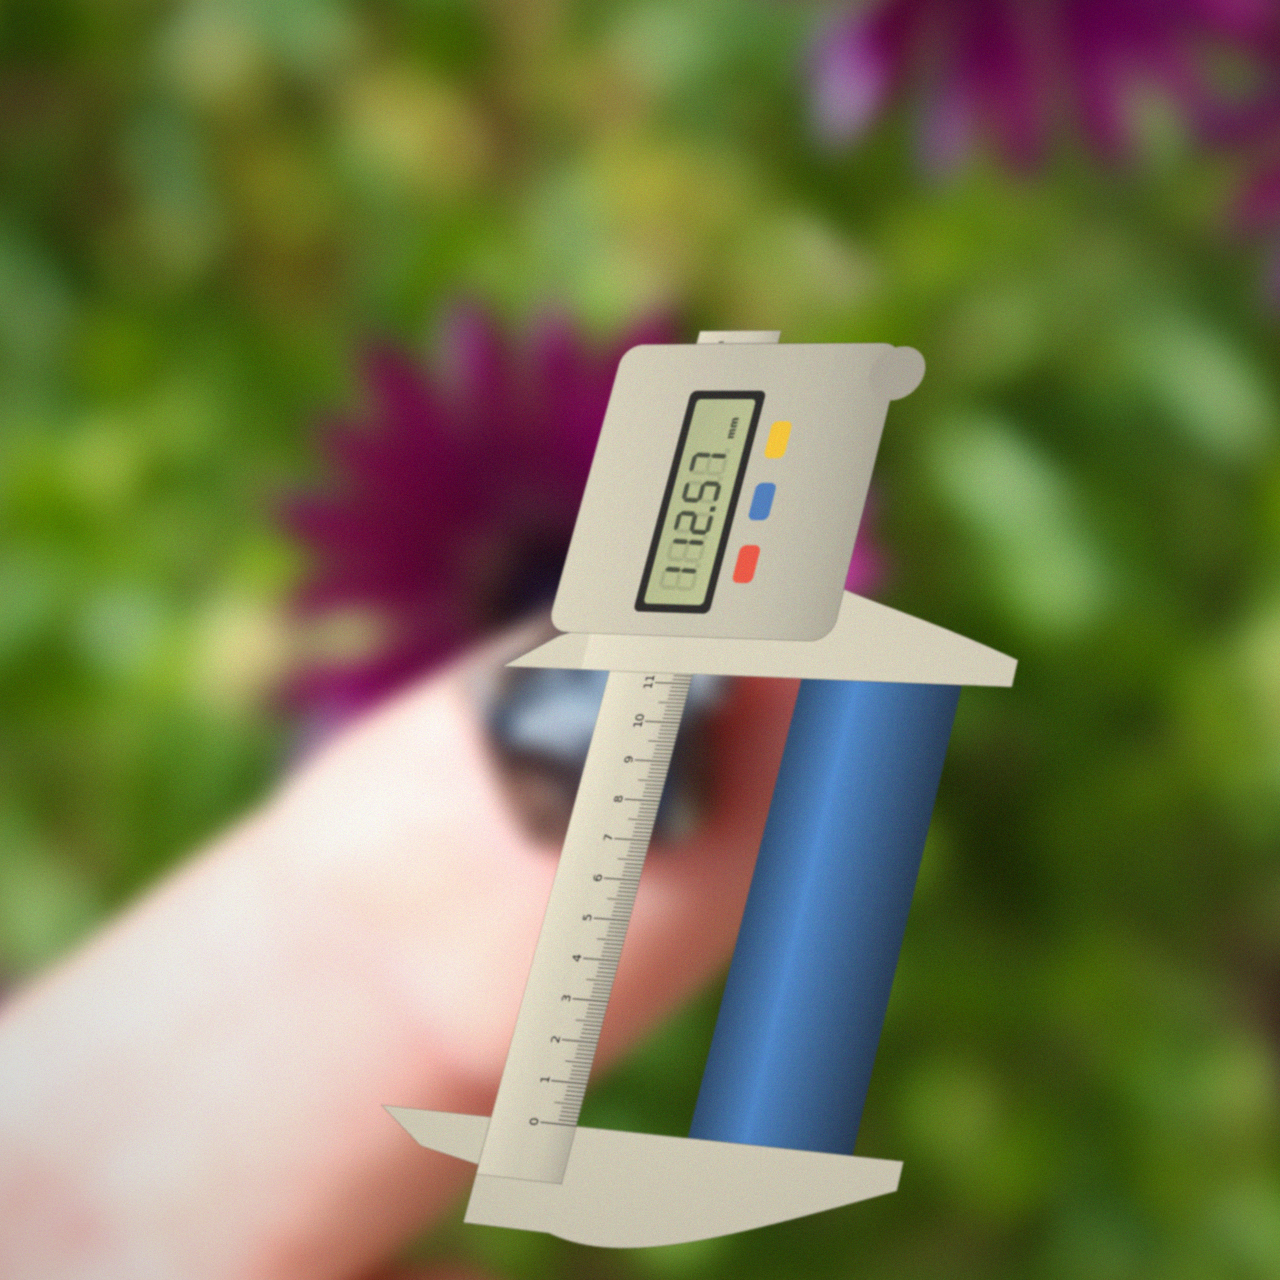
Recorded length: 112.57 mm
